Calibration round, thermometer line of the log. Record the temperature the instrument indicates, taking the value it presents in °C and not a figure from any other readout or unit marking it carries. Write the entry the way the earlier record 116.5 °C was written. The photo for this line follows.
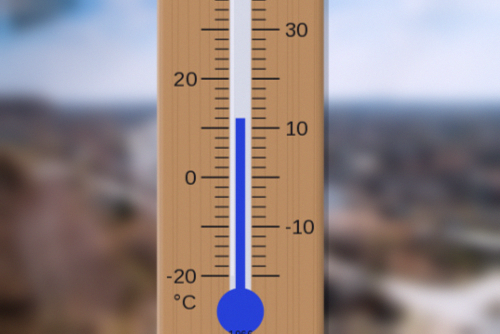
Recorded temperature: 12 °C
